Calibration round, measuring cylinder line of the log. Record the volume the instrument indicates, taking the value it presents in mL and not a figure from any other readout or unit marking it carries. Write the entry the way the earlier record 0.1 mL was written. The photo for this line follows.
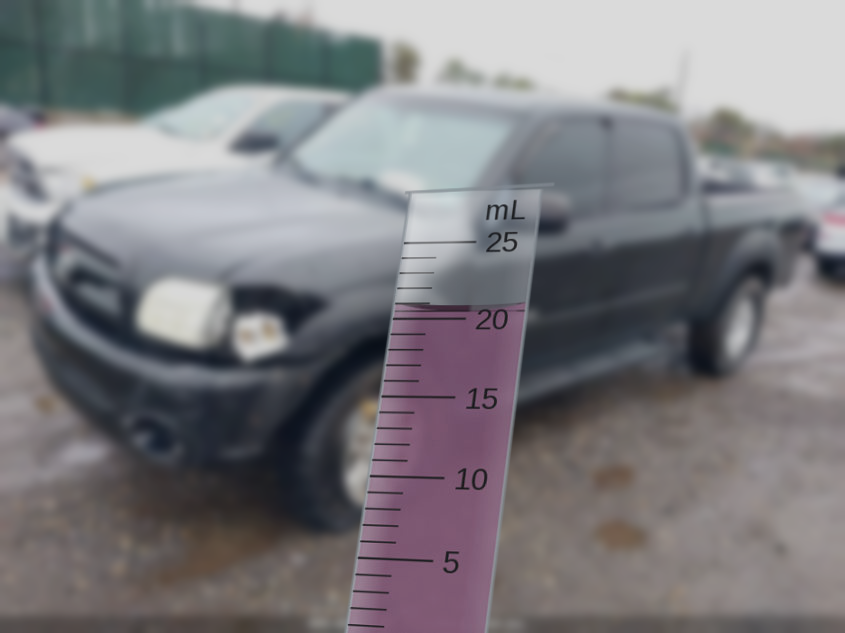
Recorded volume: 20.5 mL
